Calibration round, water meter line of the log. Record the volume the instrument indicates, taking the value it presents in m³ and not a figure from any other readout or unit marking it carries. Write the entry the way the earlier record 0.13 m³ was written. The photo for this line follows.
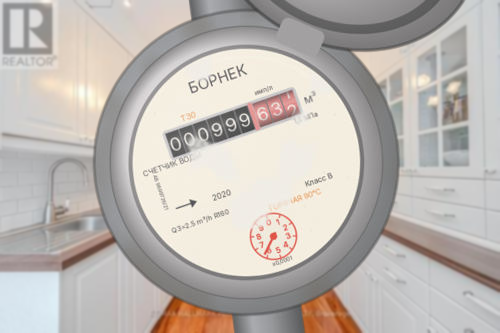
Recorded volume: 999.6316 m³
